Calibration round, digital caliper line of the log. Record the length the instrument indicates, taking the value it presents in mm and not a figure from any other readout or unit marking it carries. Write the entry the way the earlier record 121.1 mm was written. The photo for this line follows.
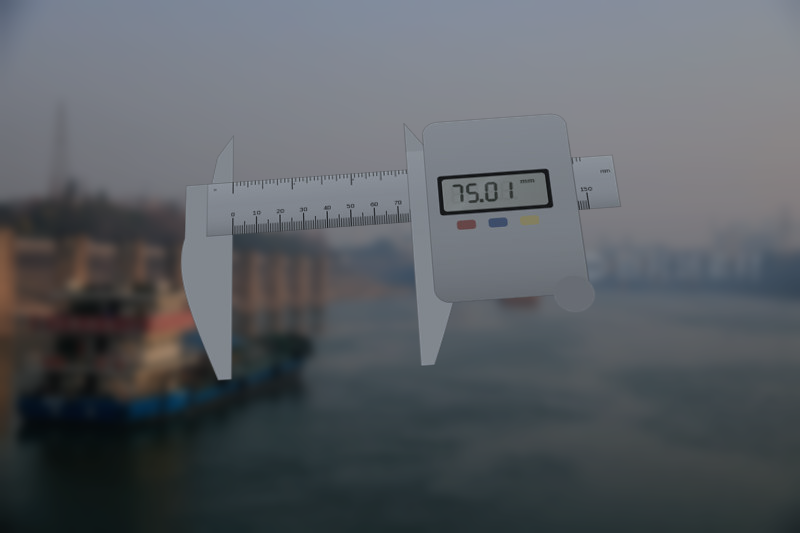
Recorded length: 75.01 mm
